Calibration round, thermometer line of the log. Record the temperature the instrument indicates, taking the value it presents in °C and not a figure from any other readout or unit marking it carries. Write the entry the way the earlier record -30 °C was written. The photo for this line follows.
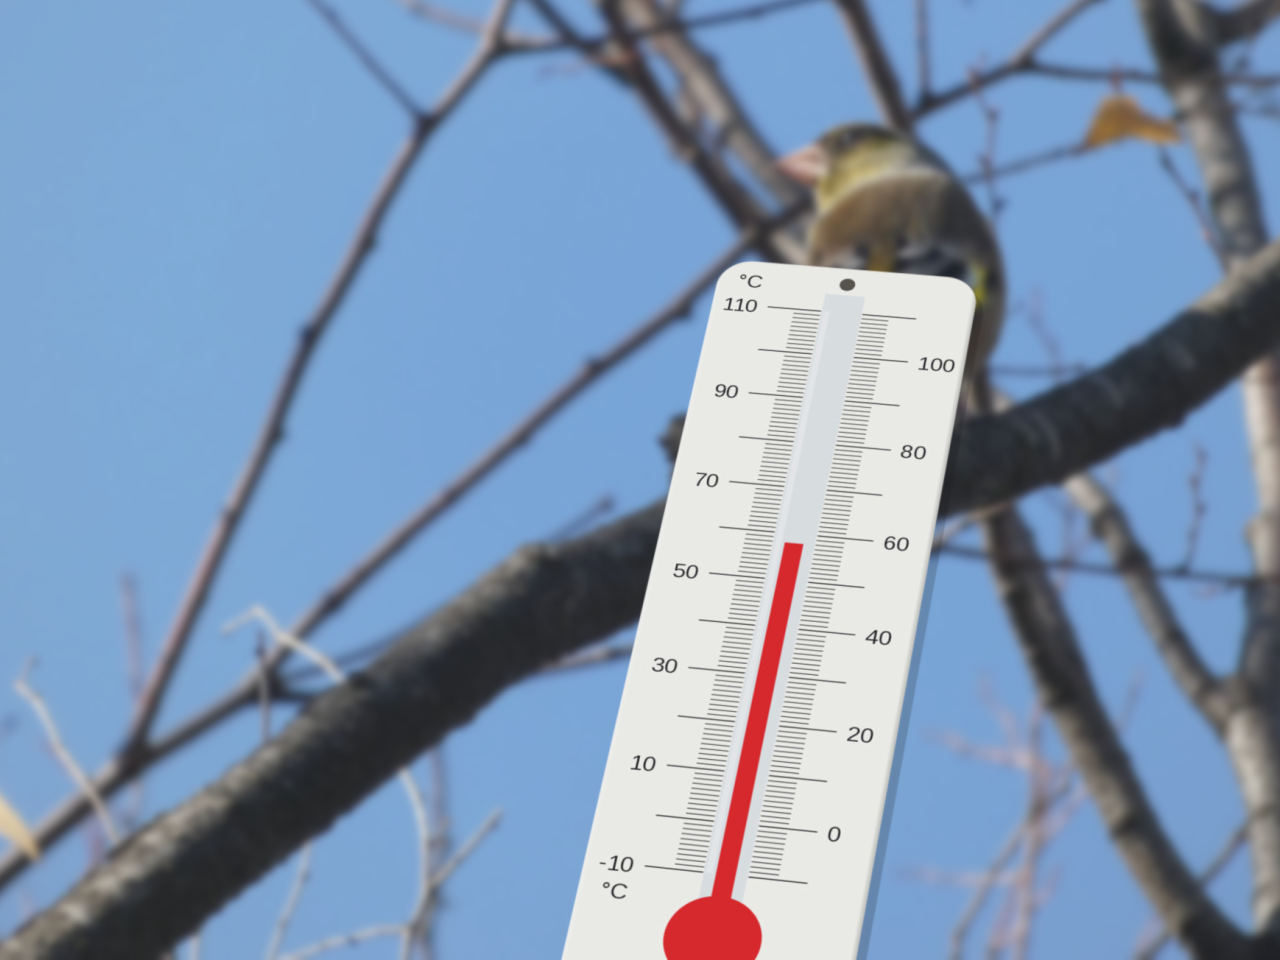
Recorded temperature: 58 °C
